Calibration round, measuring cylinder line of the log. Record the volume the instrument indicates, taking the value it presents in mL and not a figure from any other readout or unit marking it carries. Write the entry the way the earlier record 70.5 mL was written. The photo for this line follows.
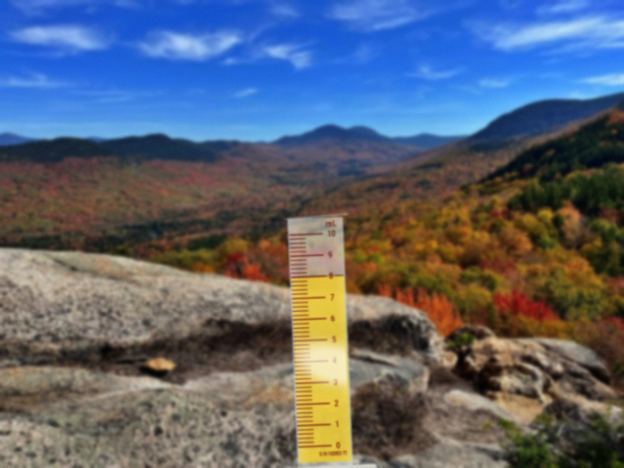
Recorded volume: 8 mL
